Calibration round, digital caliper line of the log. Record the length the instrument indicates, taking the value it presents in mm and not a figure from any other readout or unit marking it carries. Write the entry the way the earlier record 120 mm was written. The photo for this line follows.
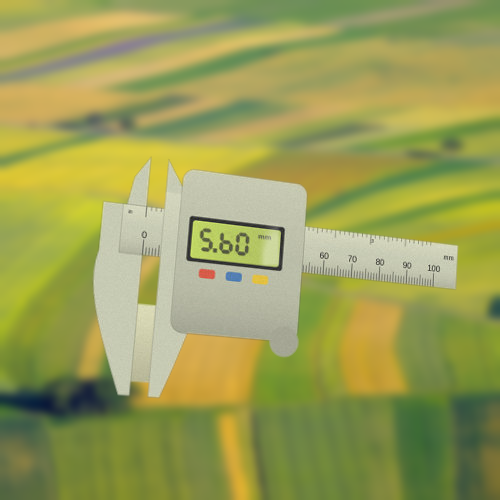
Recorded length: 5.60 mm
